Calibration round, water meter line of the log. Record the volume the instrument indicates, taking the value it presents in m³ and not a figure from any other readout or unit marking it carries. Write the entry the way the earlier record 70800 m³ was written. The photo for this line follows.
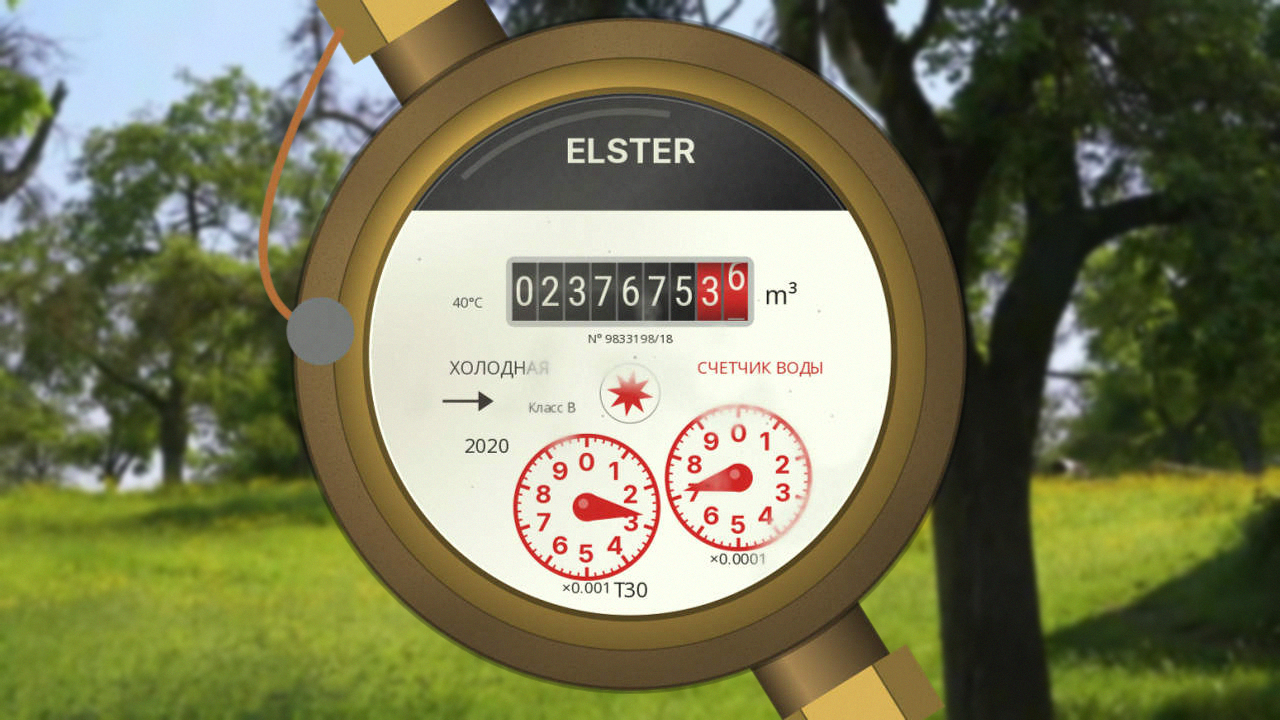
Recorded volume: 237675.3627 m³
